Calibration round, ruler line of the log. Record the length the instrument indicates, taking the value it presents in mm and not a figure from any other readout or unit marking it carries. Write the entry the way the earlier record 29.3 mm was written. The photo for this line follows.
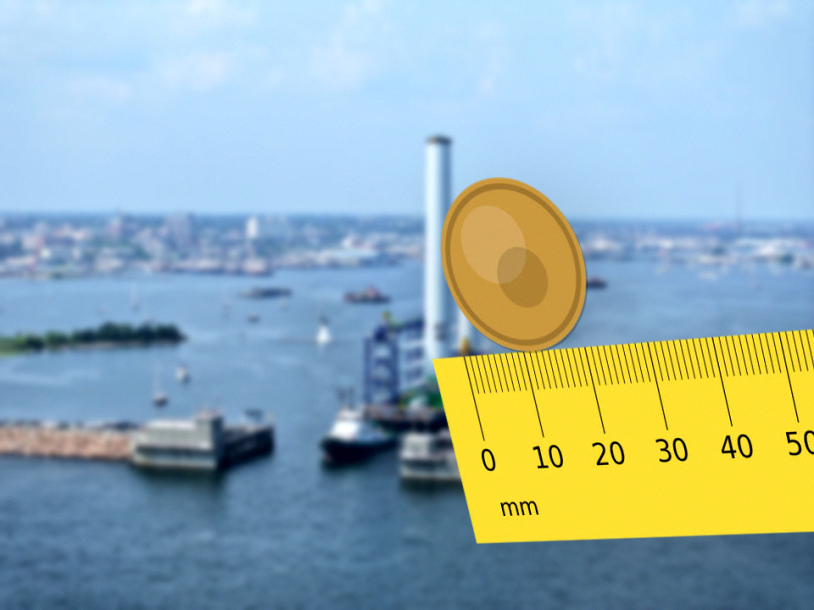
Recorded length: 23 mm
